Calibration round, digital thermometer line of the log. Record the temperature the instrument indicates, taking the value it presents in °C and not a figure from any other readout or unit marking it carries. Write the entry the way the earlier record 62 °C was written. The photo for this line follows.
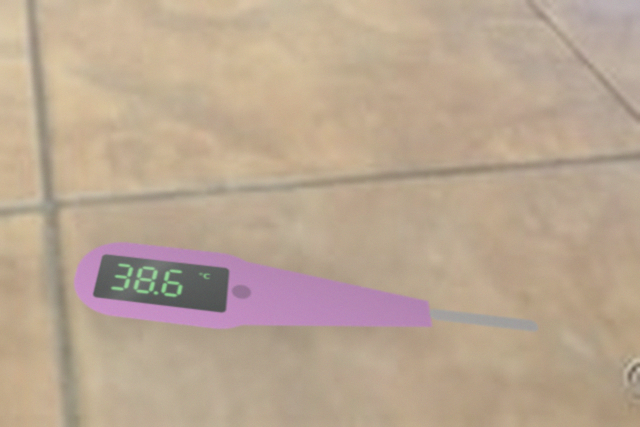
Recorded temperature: 38.6 °C
